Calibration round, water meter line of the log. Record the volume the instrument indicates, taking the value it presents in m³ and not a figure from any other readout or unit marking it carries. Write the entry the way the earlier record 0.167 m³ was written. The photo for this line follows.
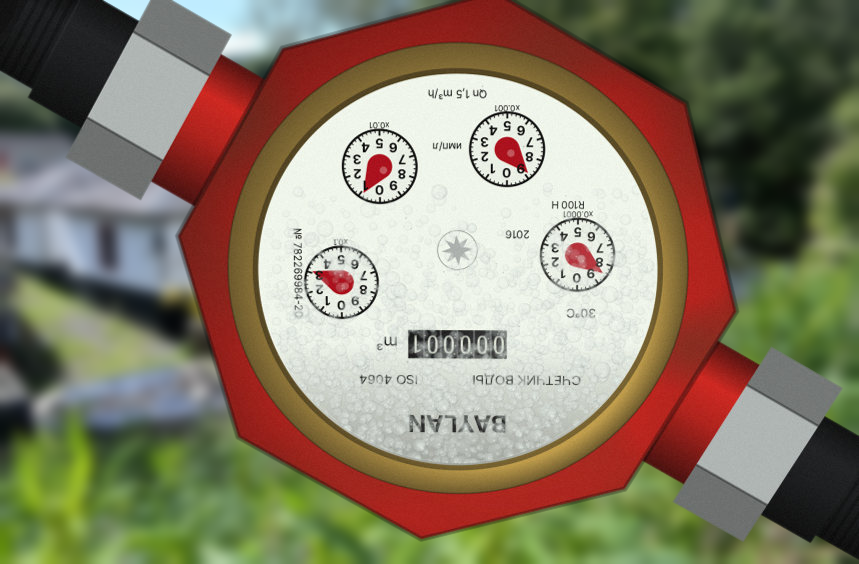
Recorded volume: 1.3088 m³
